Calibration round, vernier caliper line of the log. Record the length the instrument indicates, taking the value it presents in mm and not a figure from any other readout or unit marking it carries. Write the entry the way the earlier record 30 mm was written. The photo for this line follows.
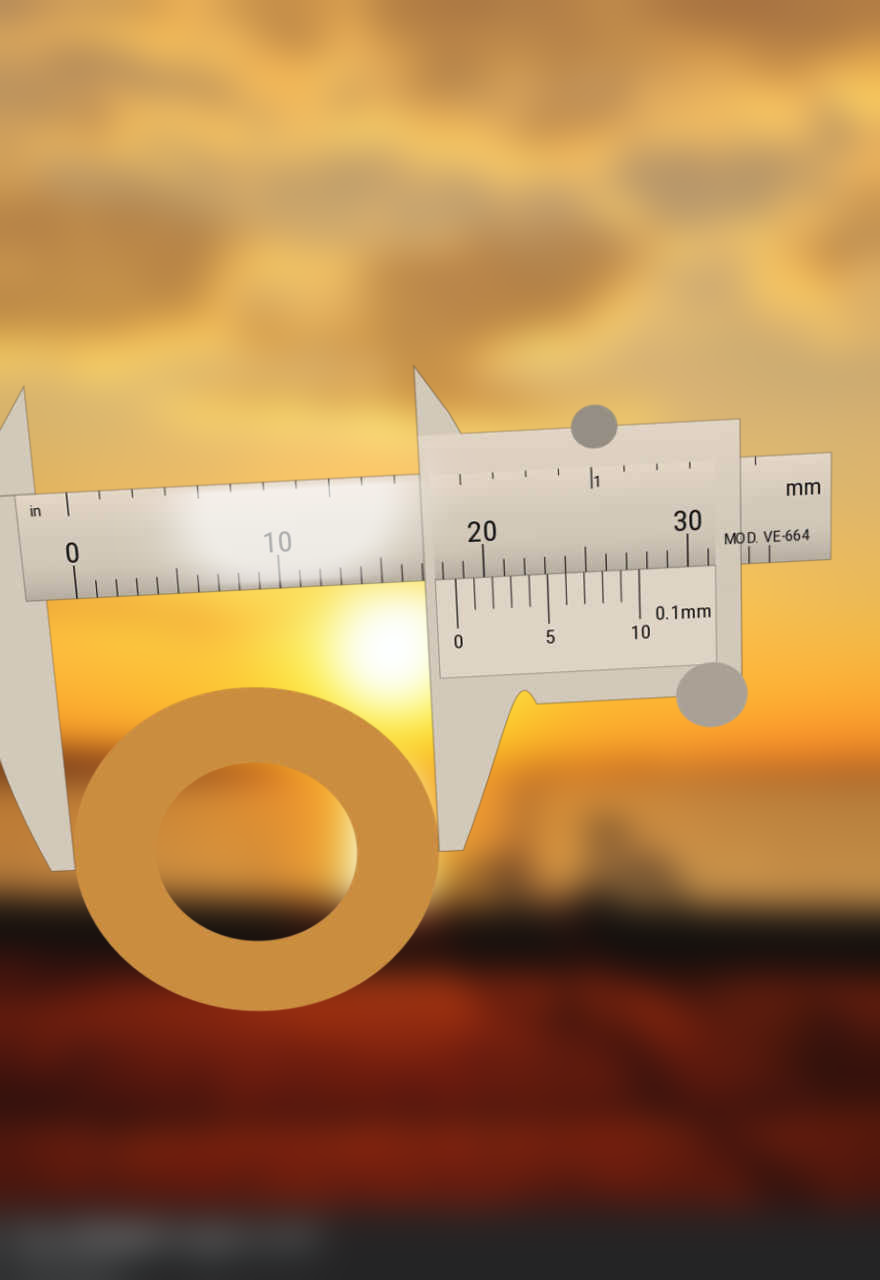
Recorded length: 18.6 mm
